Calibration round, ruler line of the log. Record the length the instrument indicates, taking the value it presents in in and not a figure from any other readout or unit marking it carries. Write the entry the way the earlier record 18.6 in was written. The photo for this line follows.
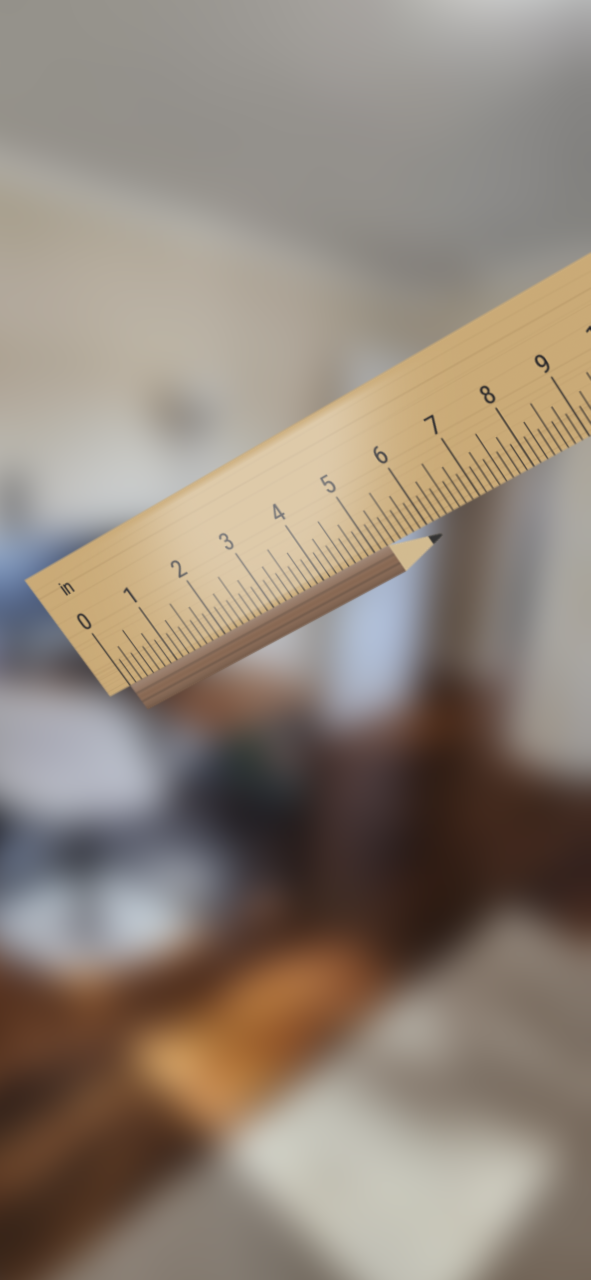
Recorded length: 6.125 in
